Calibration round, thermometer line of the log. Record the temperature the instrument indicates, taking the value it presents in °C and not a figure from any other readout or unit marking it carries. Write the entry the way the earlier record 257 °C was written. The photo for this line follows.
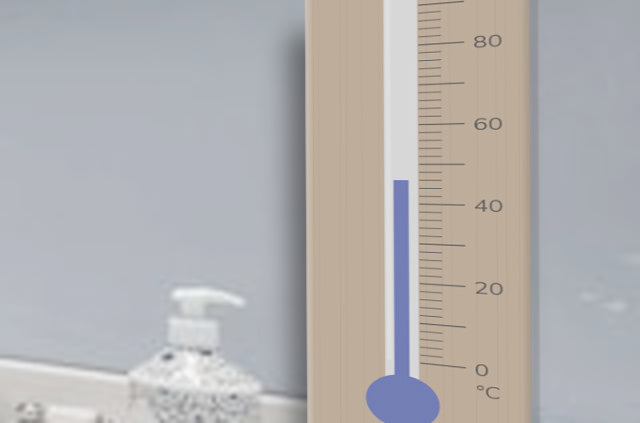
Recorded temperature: 46 °C
